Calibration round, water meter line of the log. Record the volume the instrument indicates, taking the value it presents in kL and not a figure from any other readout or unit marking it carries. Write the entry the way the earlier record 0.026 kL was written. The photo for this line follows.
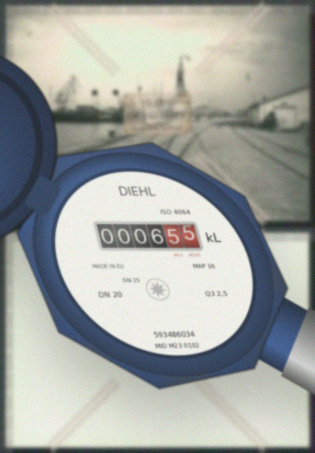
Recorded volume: 6.55 kL
